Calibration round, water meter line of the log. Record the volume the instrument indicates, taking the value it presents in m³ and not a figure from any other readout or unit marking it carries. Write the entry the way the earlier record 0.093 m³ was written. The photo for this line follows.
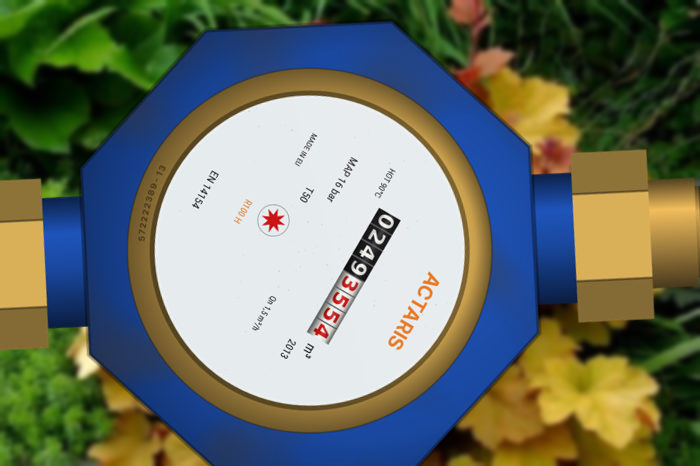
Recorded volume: 249.3554 m³
